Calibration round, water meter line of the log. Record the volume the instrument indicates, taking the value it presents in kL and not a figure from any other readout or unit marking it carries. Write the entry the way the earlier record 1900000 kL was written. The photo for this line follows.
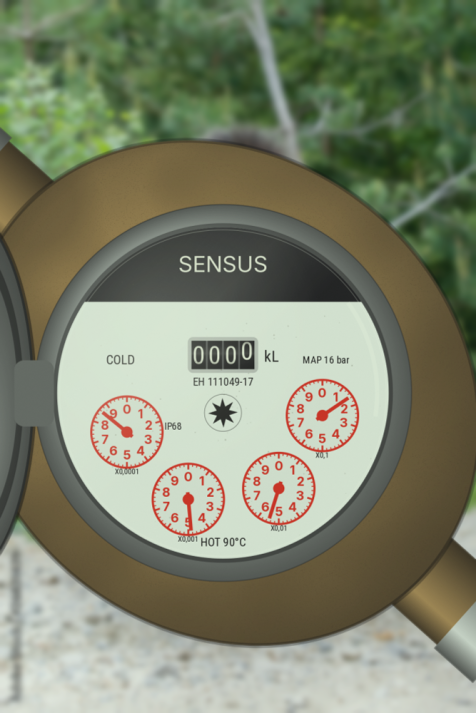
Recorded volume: 0.1548 kL
